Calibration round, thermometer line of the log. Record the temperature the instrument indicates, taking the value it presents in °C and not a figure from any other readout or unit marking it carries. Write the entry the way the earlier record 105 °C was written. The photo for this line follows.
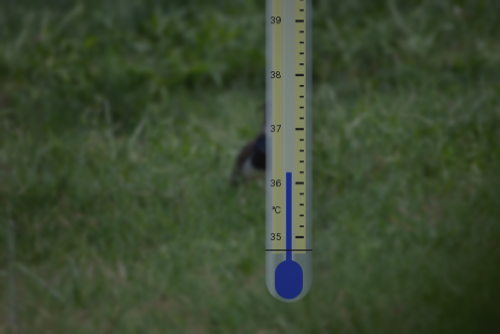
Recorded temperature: 36.2 °C
